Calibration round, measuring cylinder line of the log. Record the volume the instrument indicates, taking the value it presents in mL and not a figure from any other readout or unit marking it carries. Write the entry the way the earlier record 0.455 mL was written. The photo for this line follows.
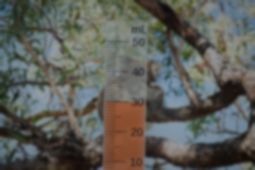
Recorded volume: 30 mL
